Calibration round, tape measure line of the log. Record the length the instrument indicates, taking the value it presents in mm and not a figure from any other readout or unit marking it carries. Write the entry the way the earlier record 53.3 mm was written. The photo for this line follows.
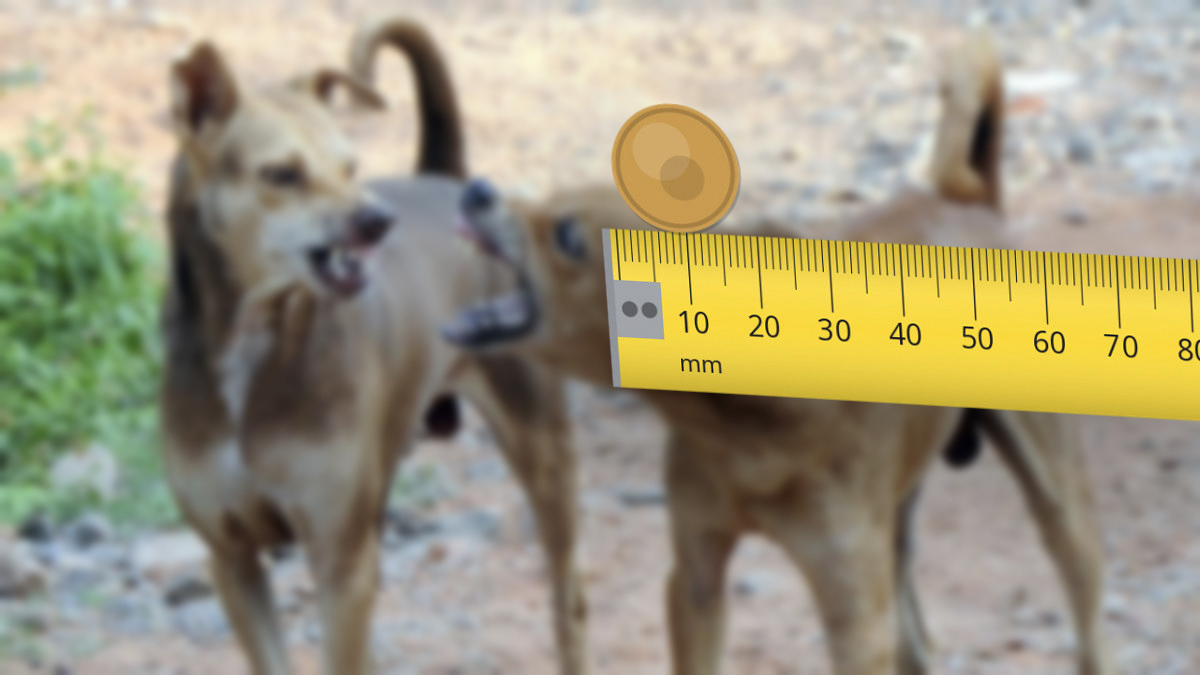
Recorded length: 18 mm
